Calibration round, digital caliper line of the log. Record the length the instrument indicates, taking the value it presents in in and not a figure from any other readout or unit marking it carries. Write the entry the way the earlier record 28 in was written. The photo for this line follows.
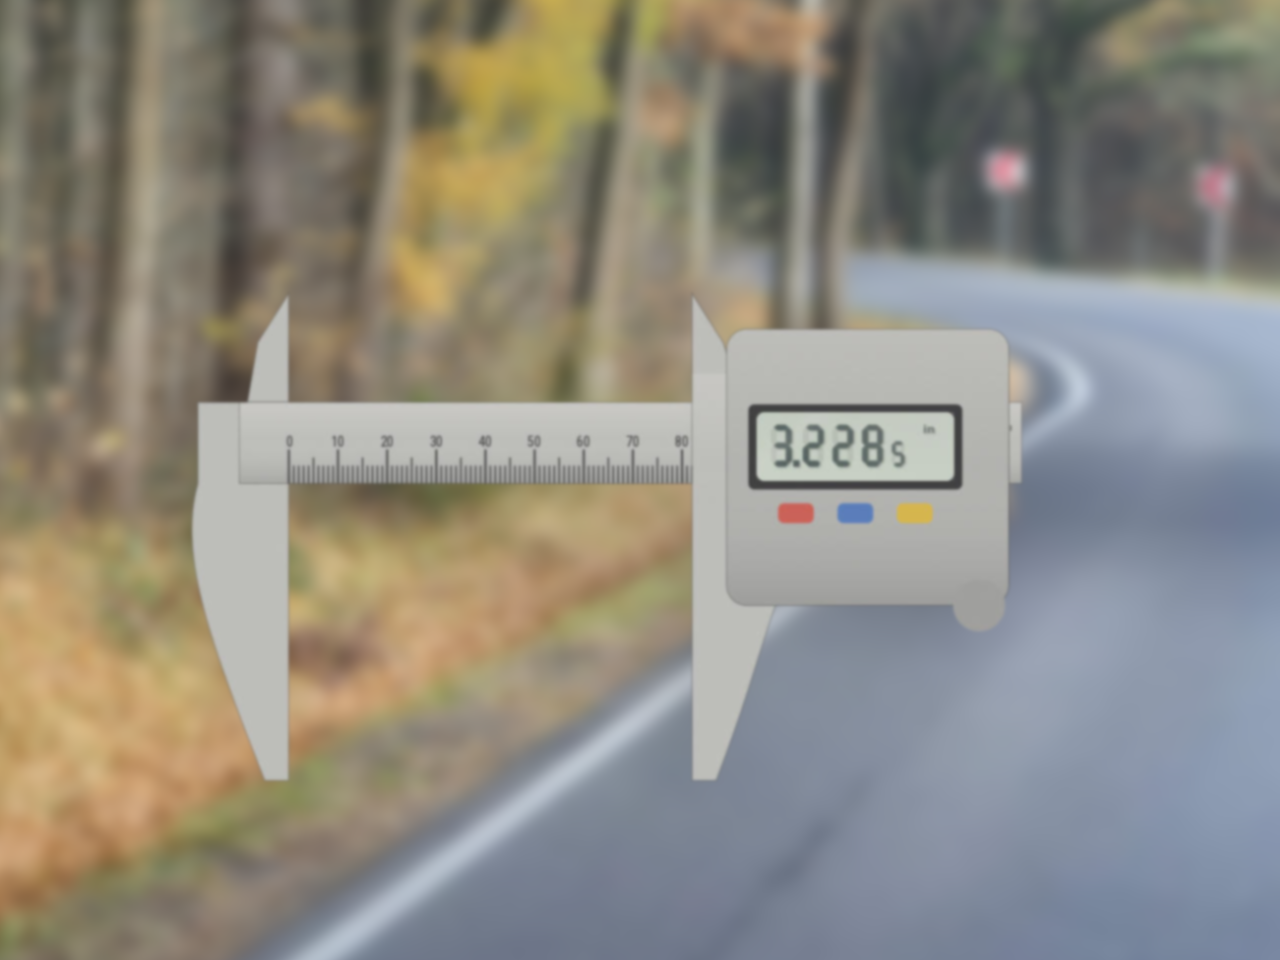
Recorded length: 3.2285 in
